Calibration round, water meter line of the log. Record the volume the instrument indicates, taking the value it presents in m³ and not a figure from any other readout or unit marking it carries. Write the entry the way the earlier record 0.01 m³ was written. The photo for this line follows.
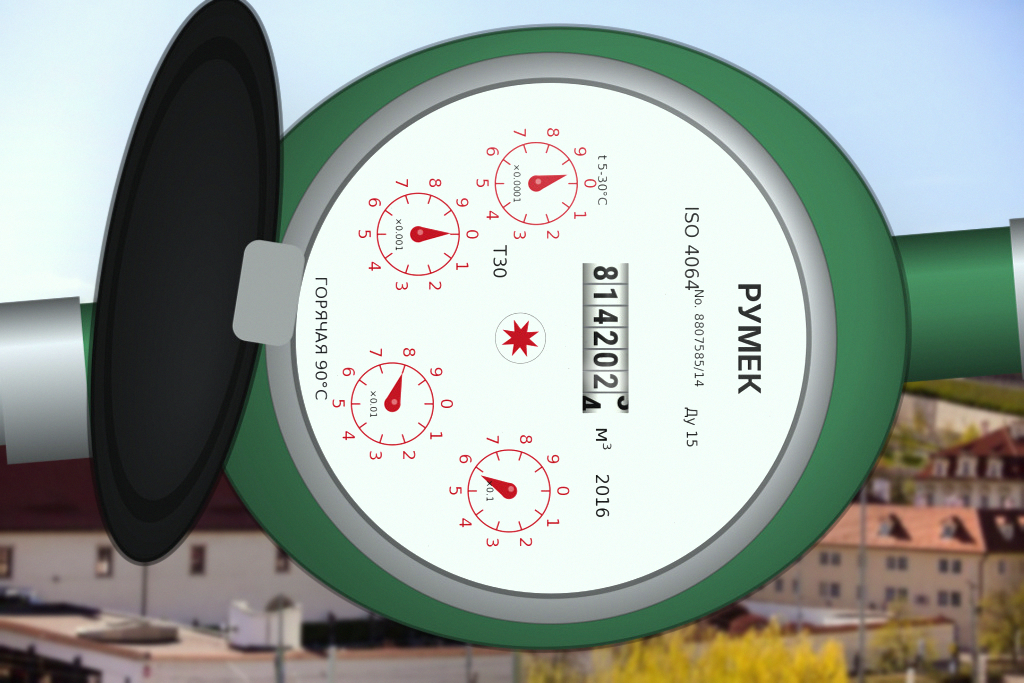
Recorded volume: 8142023.5799 m³
